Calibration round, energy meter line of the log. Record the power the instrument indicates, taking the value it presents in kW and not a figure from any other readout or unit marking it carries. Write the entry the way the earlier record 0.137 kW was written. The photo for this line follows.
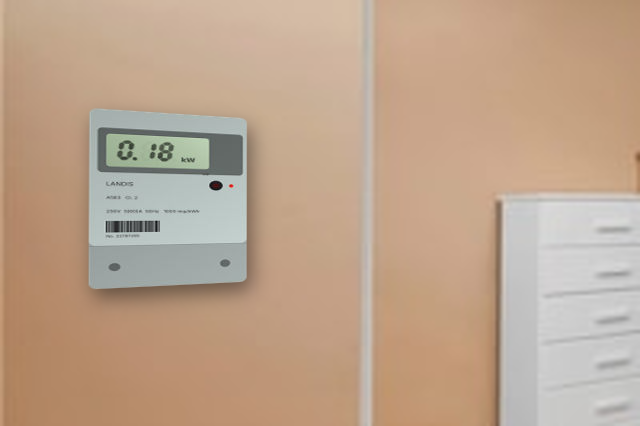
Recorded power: 0.18 kW
